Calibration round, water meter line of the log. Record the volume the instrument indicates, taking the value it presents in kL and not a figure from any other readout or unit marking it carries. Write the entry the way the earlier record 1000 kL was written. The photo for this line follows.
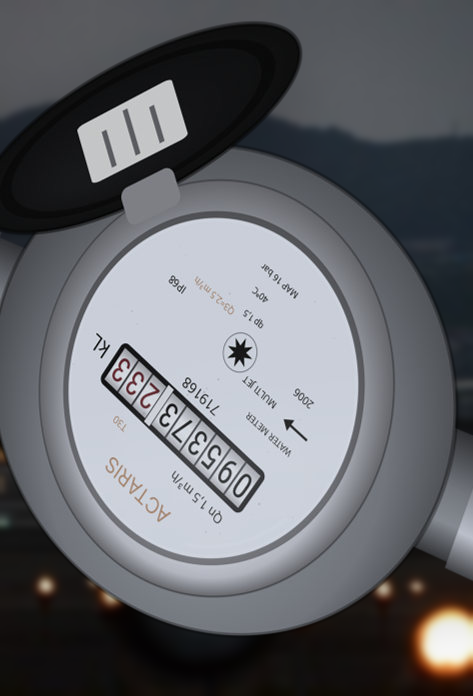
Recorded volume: 95373.233 kL
